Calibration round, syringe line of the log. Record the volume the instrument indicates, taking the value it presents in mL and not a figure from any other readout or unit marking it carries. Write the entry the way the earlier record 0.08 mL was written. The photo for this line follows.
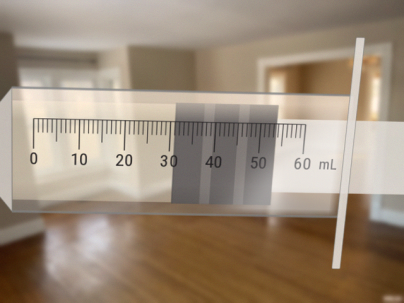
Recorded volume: 31 mL
